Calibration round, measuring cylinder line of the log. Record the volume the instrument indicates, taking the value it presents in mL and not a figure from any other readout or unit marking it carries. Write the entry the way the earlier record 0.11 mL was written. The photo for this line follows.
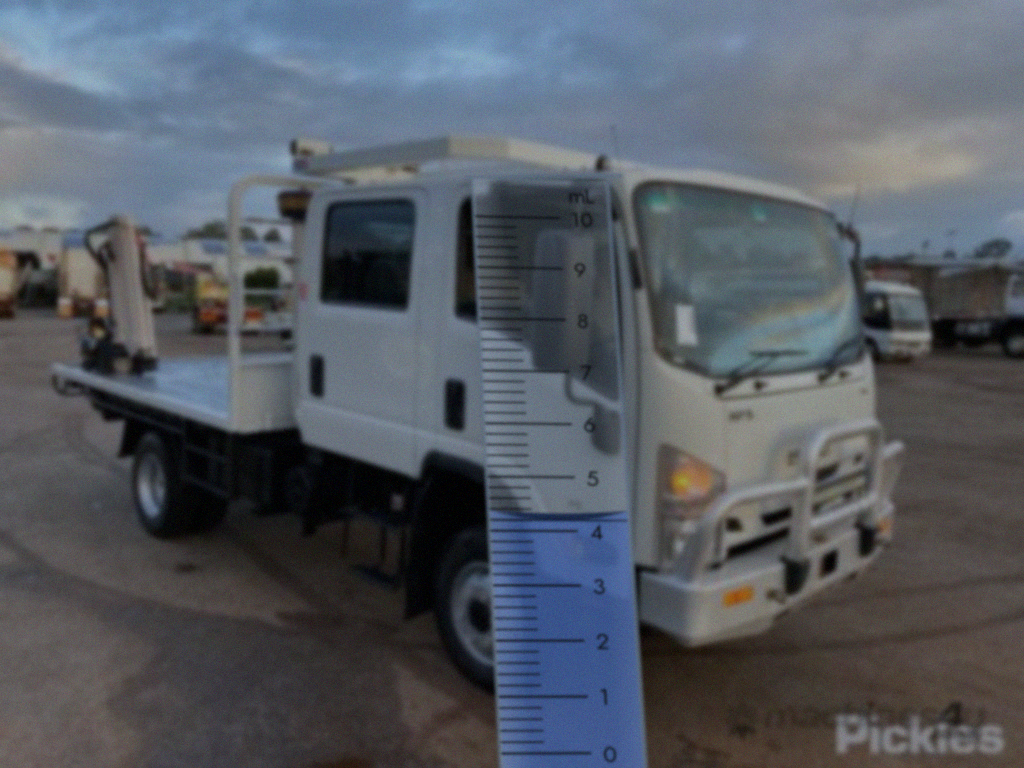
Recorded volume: 4.2 mL
